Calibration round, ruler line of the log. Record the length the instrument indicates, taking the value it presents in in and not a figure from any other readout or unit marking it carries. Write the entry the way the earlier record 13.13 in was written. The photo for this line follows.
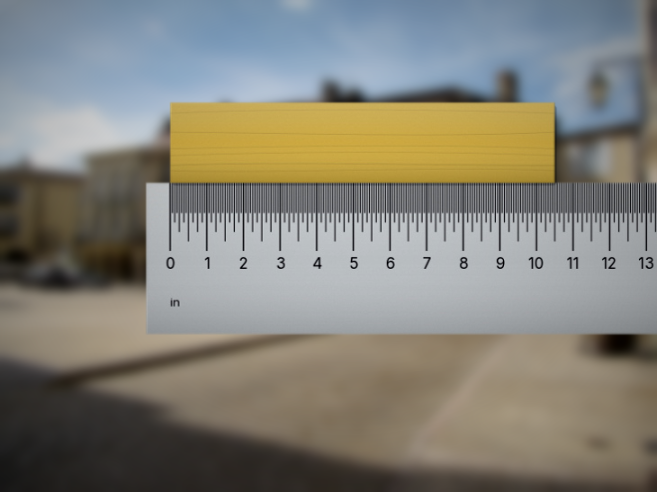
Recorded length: 10.5 in
